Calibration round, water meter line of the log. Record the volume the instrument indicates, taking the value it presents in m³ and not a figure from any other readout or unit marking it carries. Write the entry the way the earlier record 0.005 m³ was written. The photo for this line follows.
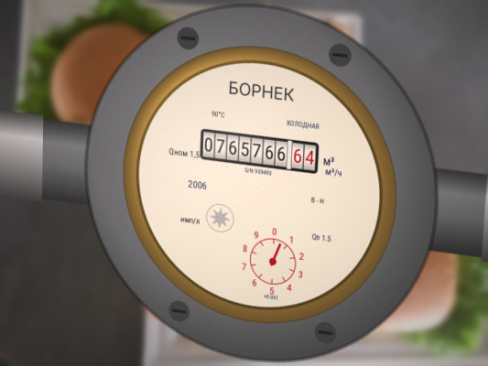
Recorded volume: 765766.640 m³
